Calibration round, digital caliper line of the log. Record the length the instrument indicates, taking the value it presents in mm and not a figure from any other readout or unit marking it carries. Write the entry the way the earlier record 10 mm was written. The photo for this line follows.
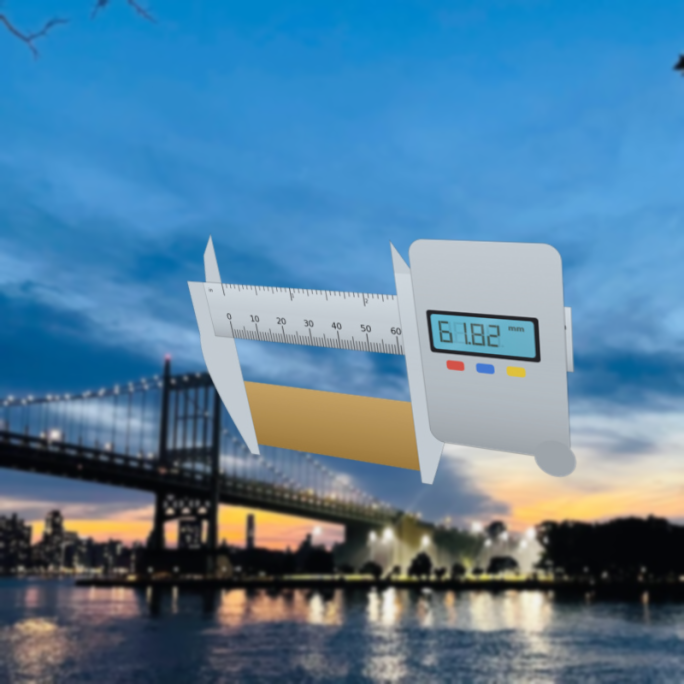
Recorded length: 61.82 mm
